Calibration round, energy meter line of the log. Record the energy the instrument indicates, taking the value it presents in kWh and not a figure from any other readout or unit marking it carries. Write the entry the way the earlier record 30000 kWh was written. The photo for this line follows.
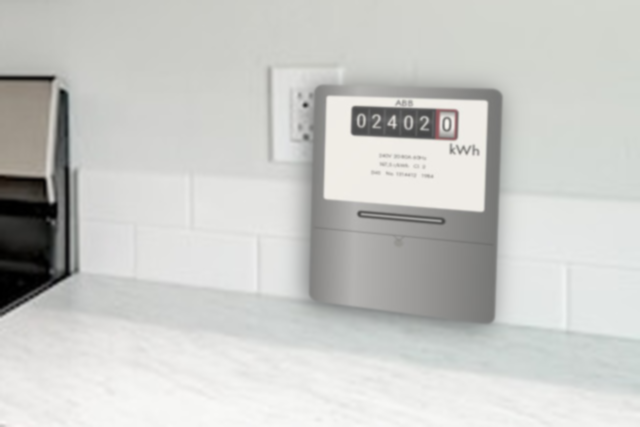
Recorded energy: 2402.0 kWh
